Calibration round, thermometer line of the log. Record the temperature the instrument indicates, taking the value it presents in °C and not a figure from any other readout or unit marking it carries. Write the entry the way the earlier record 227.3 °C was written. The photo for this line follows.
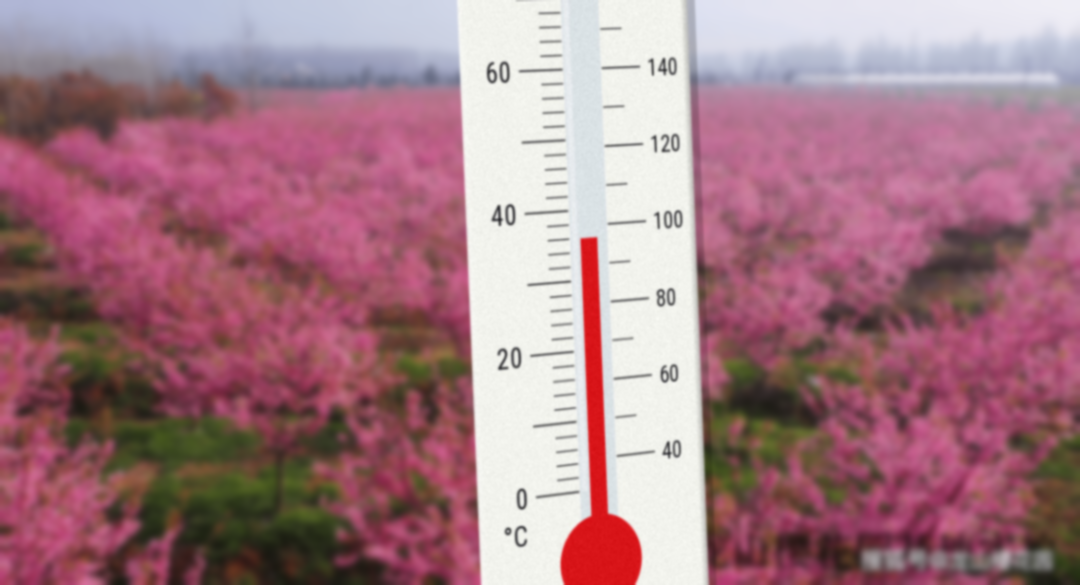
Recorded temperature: 36 °C
